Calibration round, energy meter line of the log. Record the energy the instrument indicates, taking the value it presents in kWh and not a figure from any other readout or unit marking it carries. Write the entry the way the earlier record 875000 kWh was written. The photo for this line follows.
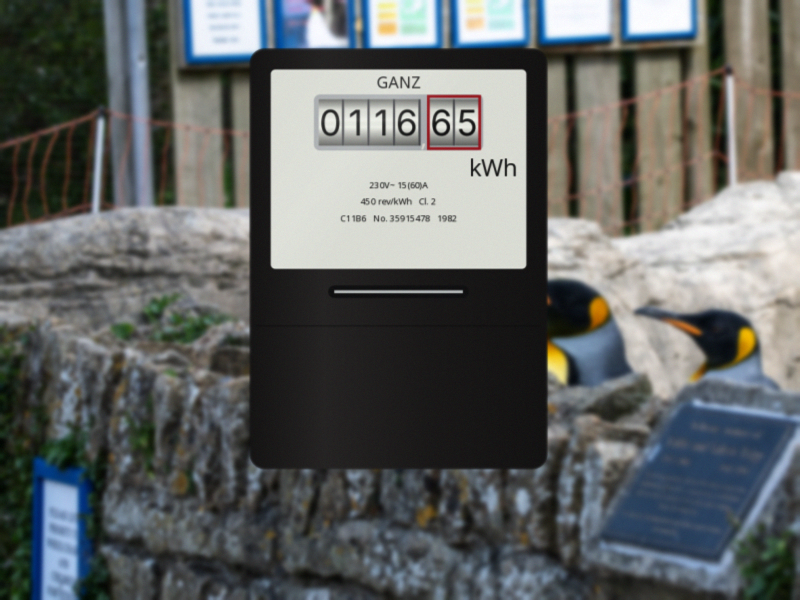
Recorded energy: 116.65 kWh
